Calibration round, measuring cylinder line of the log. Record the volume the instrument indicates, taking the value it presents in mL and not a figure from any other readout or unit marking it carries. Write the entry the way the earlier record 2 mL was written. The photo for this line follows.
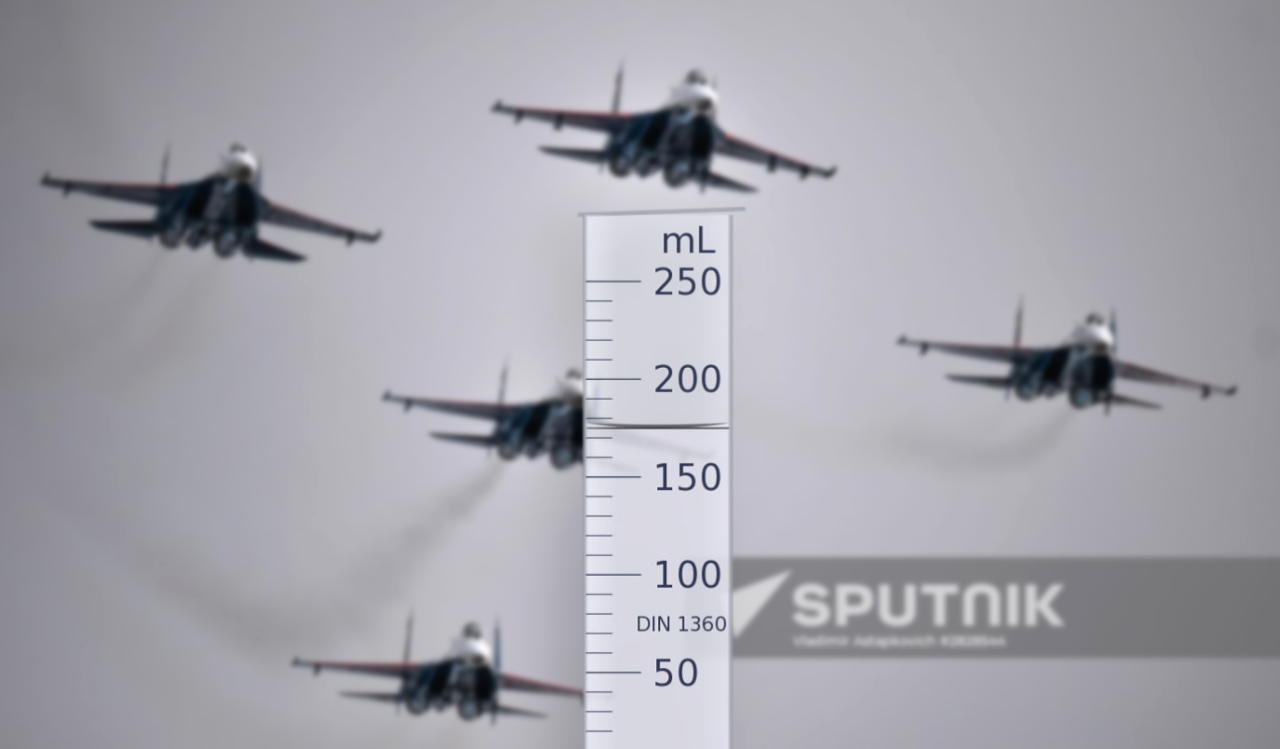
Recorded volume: 175 mL
